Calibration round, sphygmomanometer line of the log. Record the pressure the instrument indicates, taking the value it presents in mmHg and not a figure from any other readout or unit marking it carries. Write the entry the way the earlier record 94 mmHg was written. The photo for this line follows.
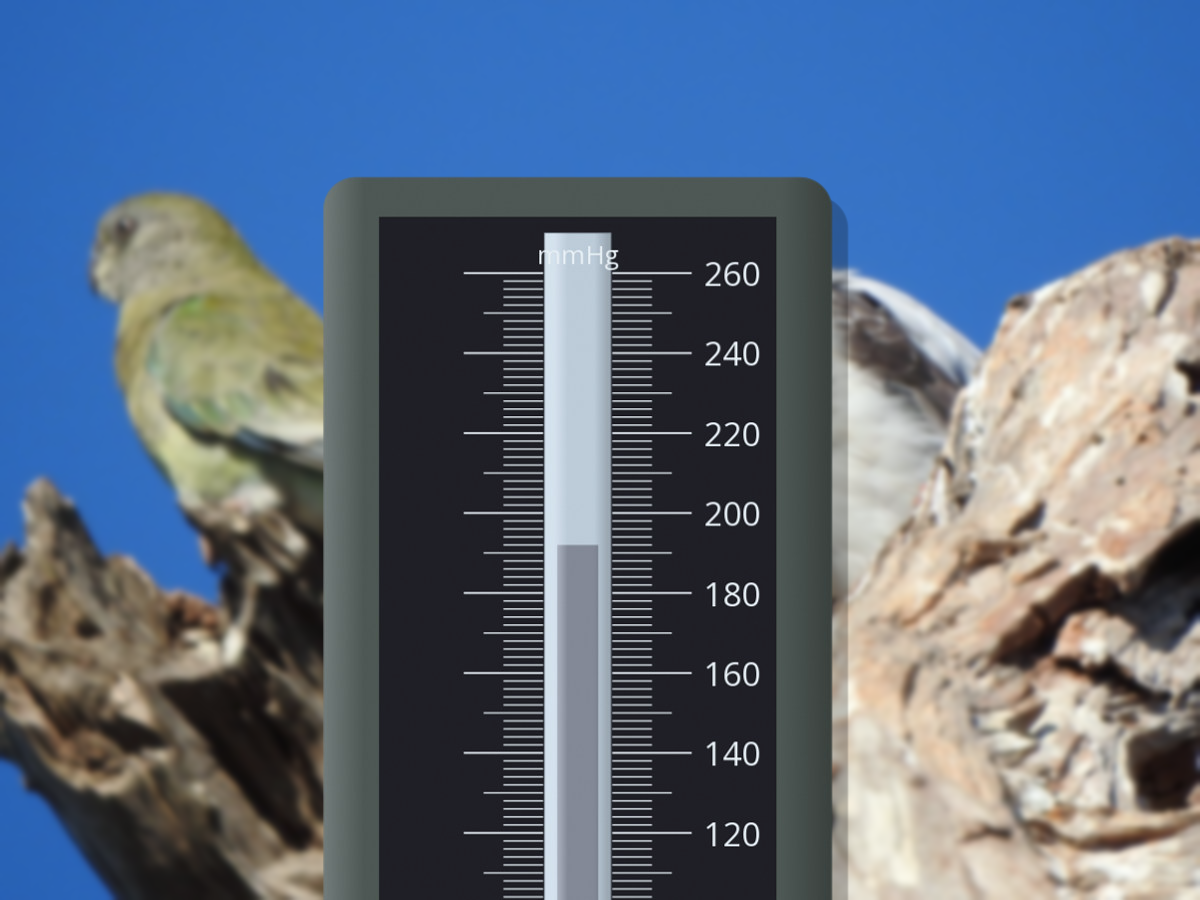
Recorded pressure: 192 mmHg
